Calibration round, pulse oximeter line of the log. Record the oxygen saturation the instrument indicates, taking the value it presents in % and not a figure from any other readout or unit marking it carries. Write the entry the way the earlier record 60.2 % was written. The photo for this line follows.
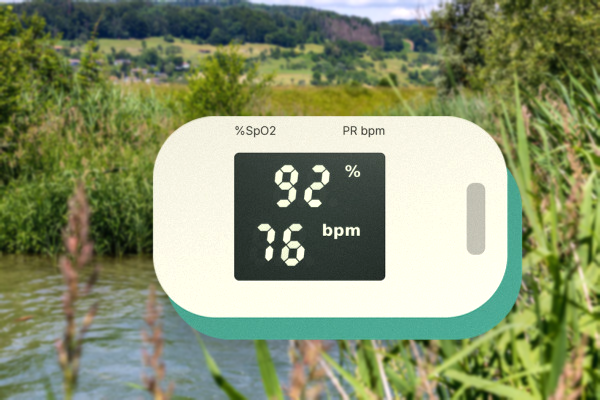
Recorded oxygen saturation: 92 %
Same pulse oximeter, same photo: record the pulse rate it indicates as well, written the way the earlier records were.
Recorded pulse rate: 76 bpm
